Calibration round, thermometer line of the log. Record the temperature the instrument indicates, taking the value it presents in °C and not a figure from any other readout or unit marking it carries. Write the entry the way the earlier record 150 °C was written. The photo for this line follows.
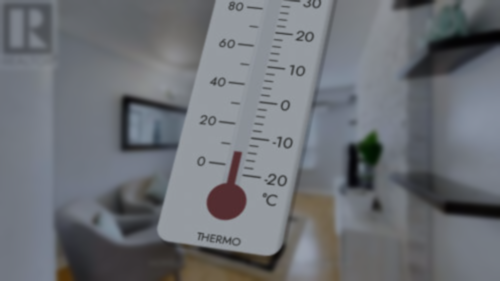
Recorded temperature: -14 °C
